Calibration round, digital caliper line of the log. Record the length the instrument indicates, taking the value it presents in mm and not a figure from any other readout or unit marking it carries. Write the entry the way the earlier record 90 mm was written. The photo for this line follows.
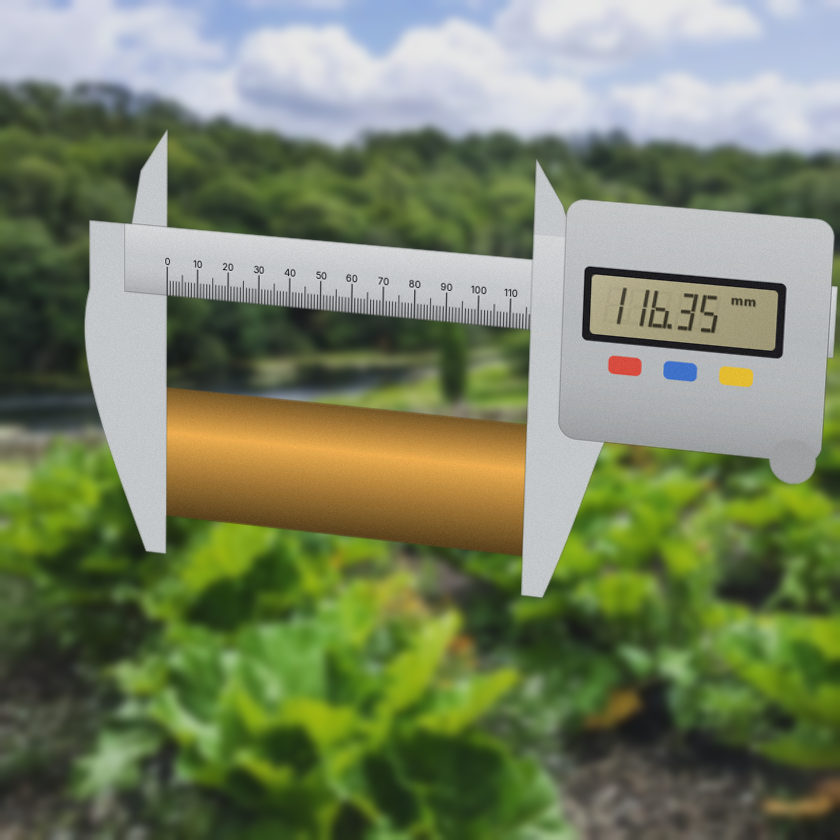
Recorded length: 116.35 mm
